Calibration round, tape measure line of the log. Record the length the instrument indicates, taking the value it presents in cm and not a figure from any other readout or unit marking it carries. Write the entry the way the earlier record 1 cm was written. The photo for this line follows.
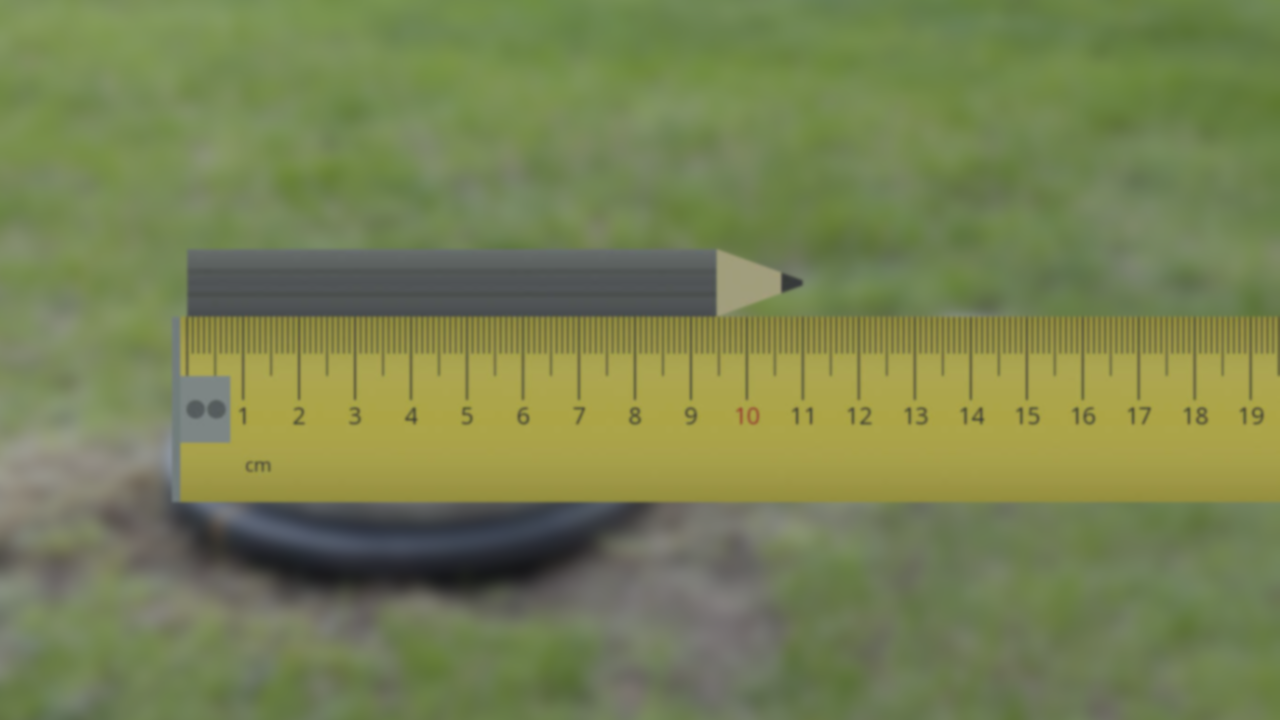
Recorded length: 11 cm
